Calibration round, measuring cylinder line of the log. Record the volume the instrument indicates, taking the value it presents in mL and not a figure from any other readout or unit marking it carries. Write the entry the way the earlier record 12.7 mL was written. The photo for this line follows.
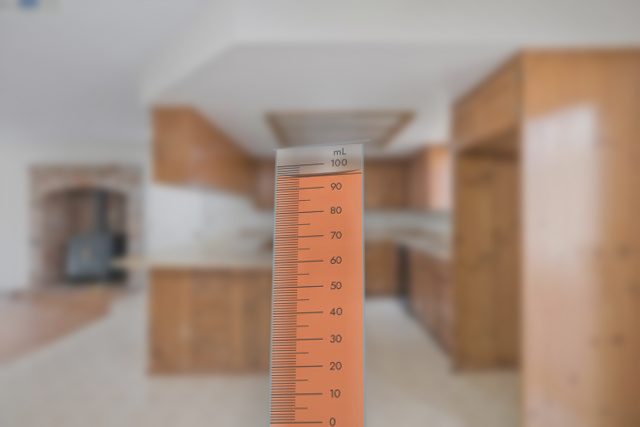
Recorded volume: 95 mL
